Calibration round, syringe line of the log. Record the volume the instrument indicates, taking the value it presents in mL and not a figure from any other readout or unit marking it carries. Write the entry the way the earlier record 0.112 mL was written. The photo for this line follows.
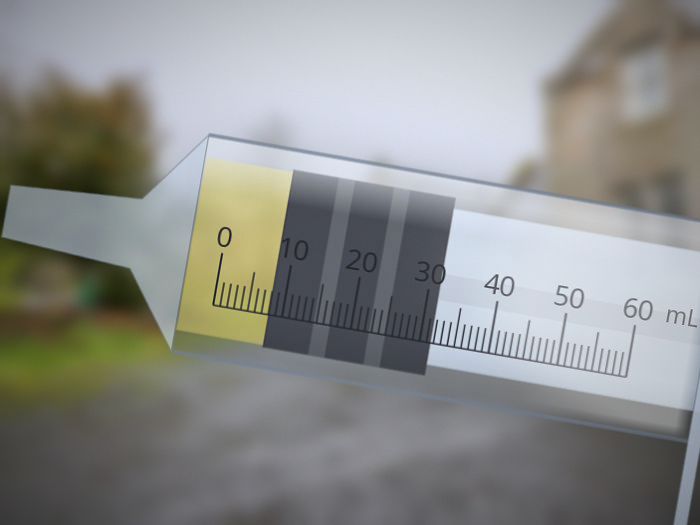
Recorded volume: 8 mL
